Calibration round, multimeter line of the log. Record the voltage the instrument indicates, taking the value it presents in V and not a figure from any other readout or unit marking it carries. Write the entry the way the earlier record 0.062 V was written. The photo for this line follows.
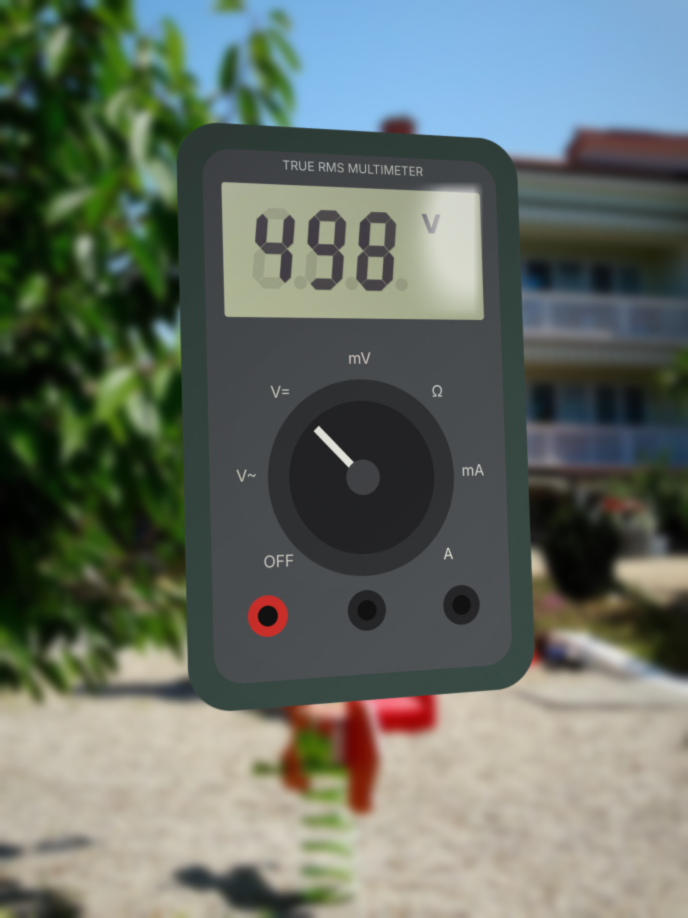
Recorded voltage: 498 V
